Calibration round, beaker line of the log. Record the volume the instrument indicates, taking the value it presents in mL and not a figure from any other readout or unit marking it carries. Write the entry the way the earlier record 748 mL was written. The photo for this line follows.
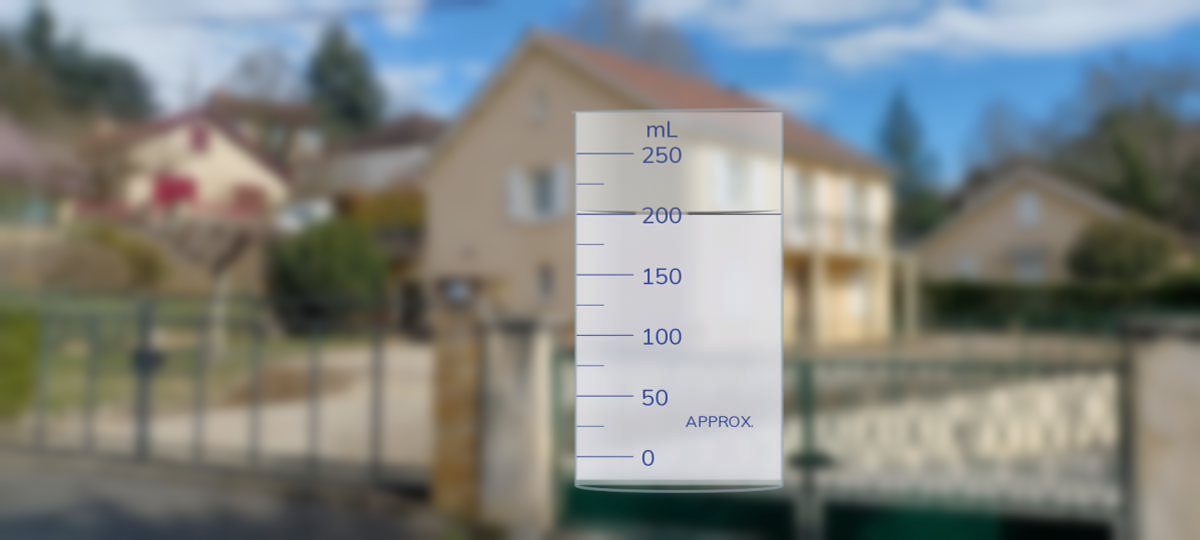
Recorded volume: 200 mL
